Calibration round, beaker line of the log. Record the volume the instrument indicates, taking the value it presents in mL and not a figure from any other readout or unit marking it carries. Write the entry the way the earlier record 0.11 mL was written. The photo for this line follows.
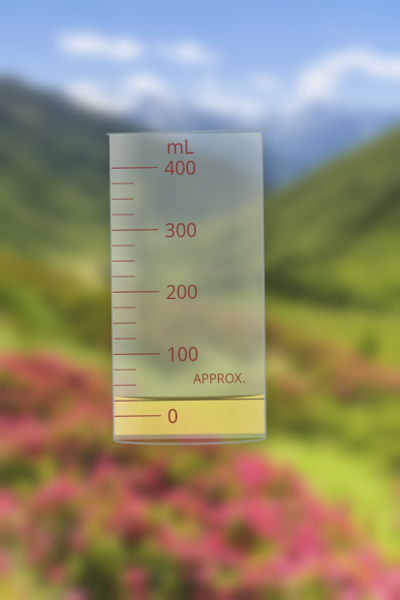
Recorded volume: 25 mL
